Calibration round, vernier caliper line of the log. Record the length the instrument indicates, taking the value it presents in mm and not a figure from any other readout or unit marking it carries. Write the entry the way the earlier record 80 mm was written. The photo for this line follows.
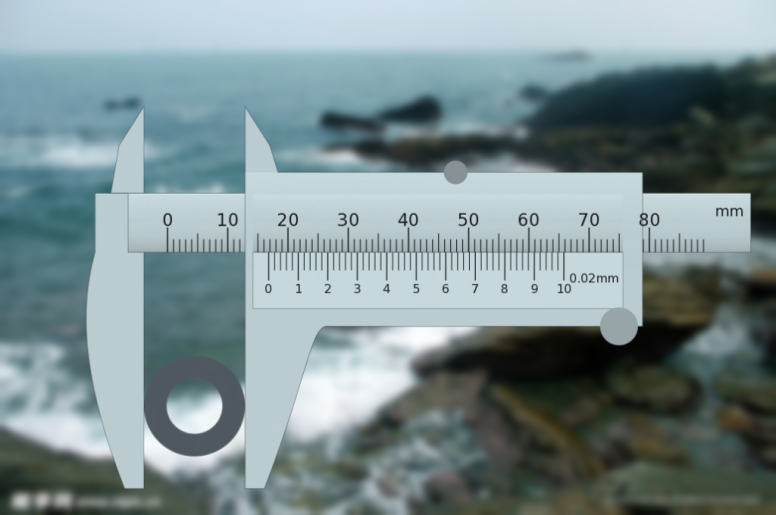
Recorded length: 16.8 mm
